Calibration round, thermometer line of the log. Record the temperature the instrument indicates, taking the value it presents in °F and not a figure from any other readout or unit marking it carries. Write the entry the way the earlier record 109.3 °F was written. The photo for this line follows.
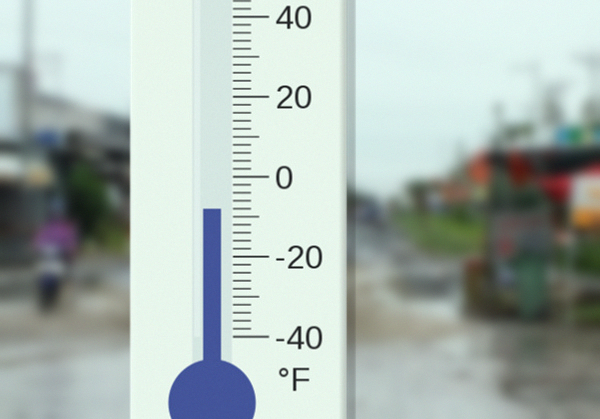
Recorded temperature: -8 °F
